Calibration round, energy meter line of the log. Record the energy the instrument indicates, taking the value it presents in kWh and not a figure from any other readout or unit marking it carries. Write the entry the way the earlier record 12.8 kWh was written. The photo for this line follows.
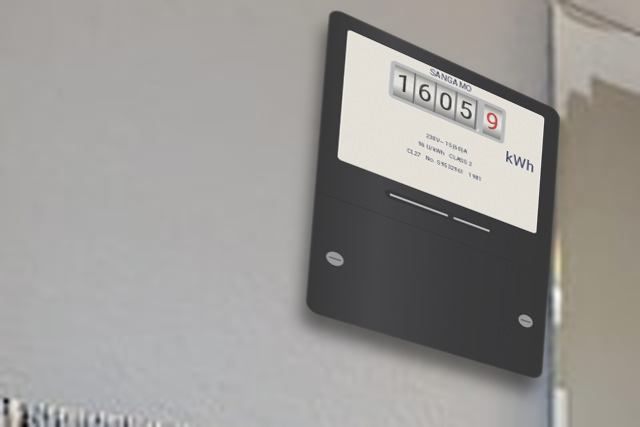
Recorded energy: 1605.9 kWh
